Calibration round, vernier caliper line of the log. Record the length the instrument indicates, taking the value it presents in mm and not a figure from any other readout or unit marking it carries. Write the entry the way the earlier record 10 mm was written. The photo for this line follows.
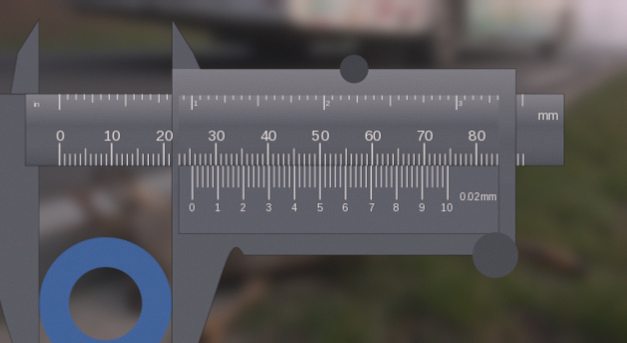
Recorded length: 25.5 mm
